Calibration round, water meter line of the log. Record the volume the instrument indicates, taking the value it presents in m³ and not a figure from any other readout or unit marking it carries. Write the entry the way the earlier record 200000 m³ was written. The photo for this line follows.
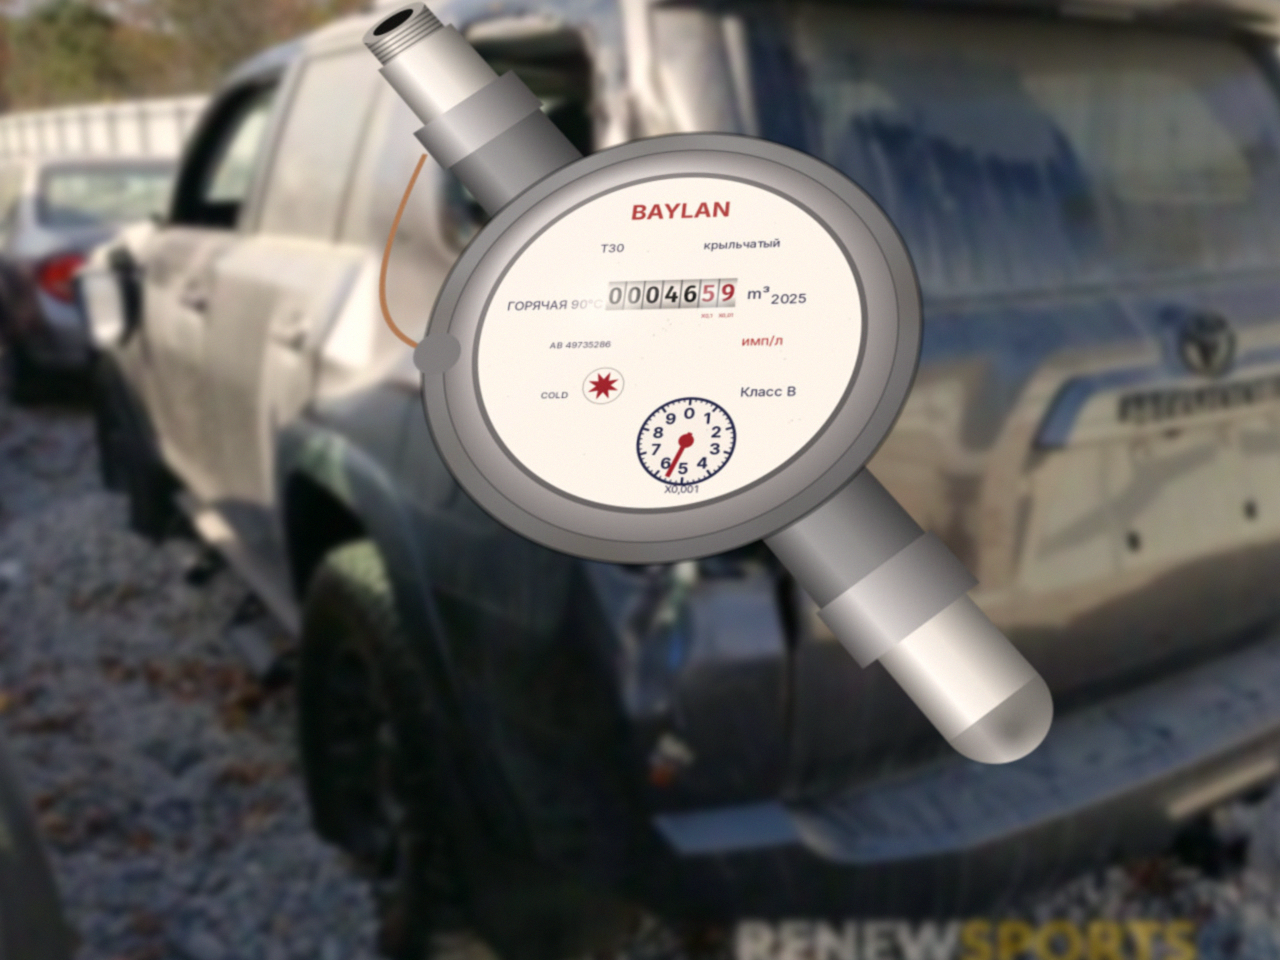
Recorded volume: 46.595 m³
